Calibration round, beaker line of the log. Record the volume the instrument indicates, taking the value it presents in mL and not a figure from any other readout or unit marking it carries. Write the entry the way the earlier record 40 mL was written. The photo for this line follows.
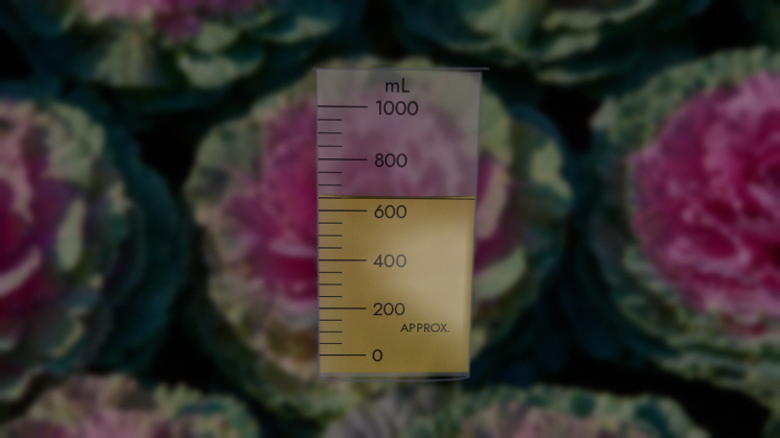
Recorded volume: 650 mL
